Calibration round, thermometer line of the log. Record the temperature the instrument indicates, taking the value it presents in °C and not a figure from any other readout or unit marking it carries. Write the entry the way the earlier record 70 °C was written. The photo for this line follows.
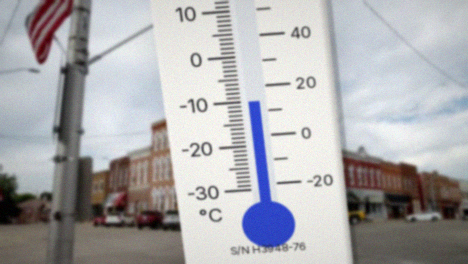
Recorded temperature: -10 °C
